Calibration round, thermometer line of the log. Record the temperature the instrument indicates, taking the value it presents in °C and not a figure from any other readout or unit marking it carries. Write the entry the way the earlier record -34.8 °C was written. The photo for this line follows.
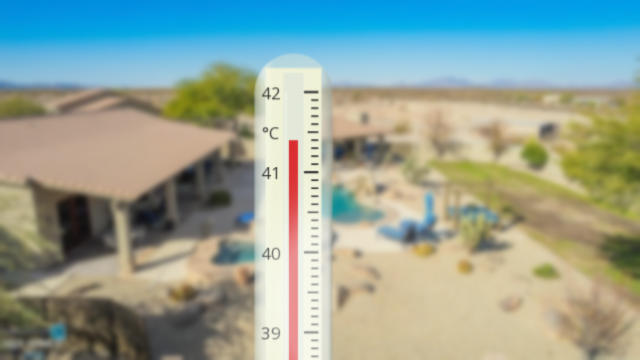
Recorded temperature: 41.4 °C
